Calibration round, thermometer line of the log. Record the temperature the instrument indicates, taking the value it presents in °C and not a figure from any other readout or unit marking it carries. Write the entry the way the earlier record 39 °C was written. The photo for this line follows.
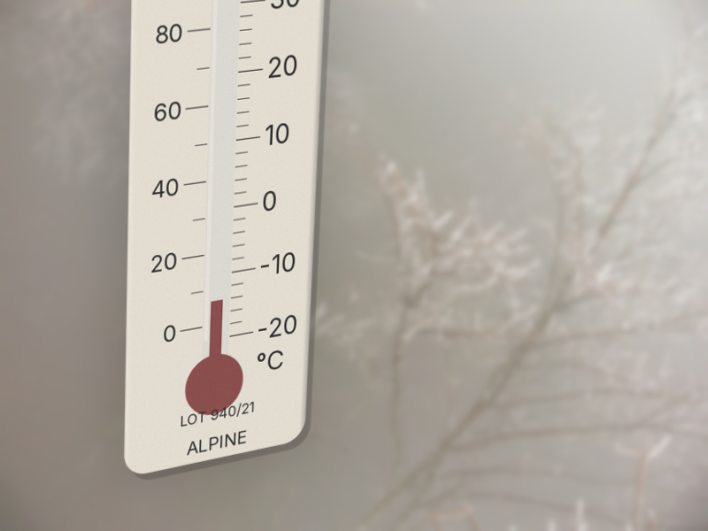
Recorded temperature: -14 °C
